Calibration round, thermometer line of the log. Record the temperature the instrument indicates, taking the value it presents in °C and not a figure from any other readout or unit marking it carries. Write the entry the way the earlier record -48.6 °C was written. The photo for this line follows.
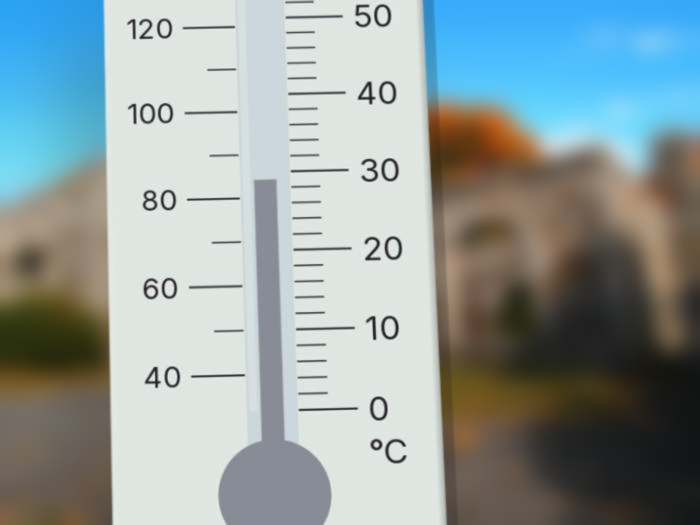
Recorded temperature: 29 °C
